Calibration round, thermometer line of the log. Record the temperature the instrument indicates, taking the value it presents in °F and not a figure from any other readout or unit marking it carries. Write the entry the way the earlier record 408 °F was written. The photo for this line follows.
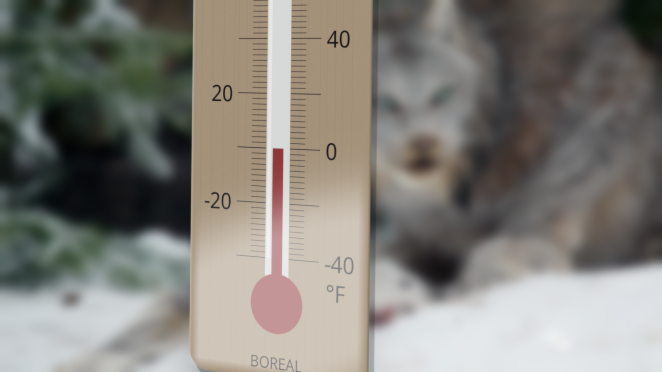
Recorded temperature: 0 °F
